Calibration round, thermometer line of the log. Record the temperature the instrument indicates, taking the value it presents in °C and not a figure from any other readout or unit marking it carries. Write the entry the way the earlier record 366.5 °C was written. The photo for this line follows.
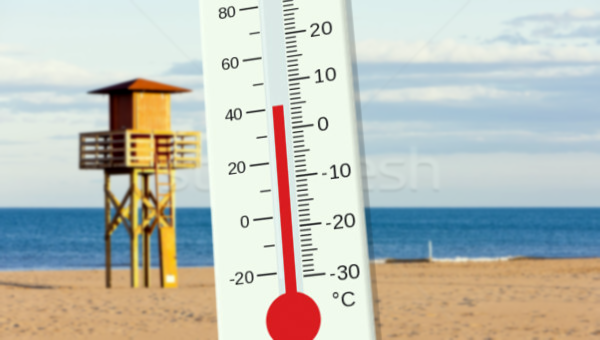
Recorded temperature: 5 °C
